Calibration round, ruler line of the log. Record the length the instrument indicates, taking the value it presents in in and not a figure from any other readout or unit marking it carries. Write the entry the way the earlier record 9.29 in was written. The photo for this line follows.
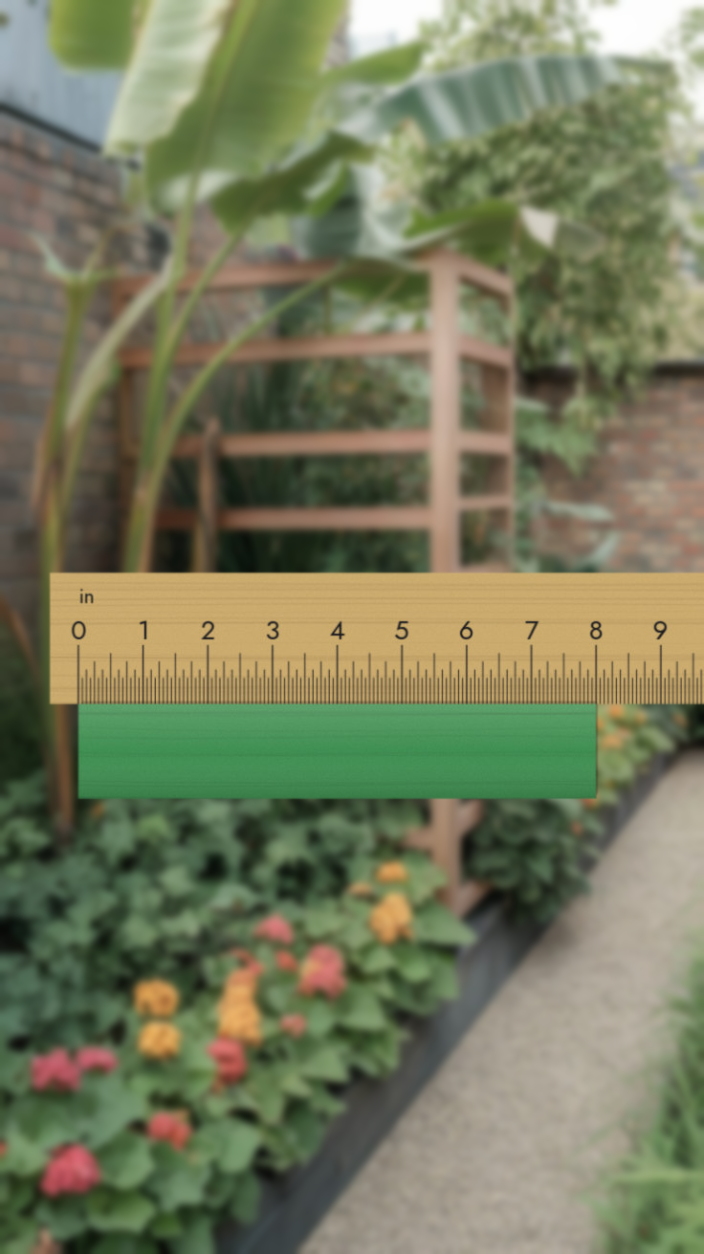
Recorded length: 8 in
